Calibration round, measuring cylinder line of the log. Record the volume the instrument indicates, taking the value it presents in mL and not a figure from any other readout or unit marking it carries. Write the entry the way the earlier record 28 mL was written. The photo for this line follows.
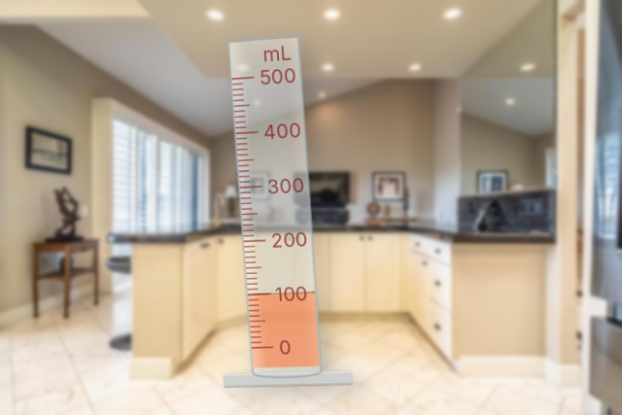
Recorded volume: 100 mL
